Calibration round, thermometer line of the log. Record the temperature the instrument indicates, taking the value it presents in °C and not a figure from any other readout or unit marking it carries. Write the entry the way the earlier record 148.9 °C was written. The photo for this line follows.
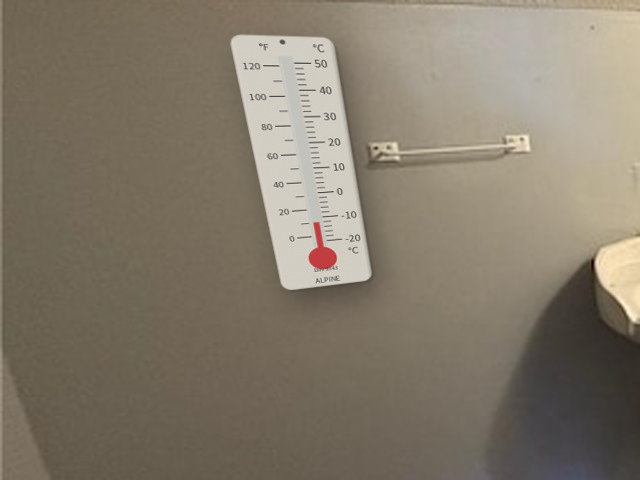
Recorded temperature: -12 °C
